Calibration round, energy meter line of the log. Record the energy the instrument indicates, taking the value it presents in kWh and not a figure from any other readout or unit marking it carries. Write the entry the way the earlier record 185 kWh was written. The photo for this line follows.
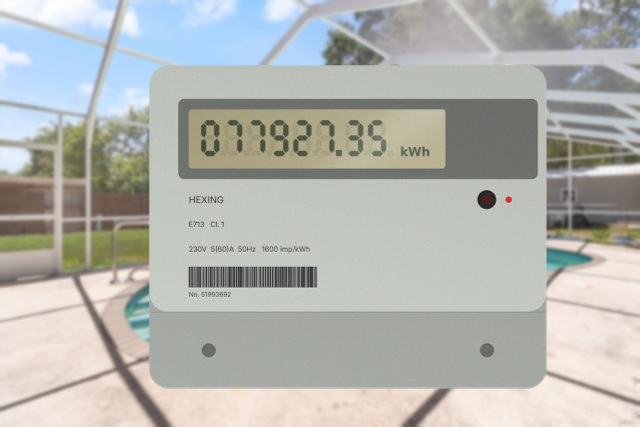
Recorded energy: 77927.35 kWh
